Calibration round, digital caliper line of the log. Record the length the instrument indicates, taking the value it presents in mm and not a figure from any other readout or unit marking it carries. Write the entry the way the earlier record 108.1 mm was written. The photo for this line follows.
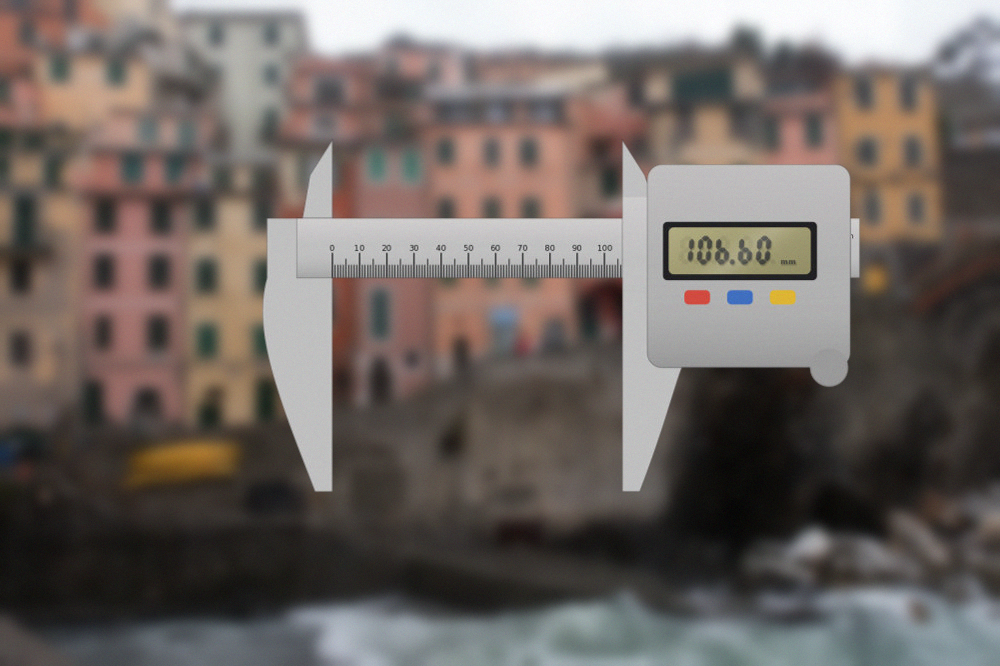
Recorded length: 106.60 mm
